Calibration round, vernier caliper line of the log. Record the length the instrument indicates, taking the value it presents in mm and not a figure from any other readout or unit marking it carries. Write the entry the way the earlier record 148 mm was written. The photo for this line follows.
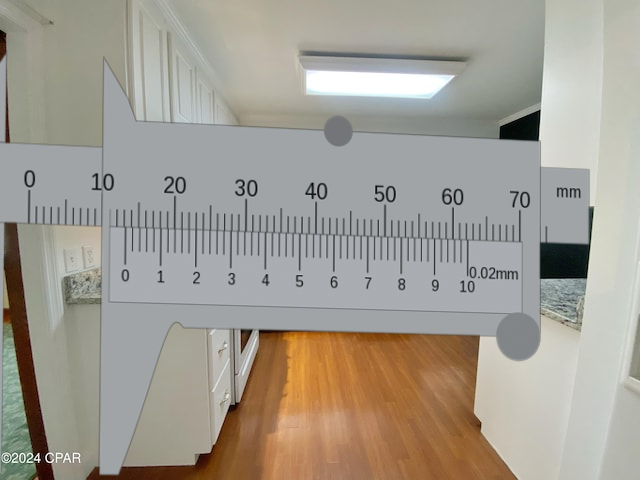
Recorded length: 13.2 mm
